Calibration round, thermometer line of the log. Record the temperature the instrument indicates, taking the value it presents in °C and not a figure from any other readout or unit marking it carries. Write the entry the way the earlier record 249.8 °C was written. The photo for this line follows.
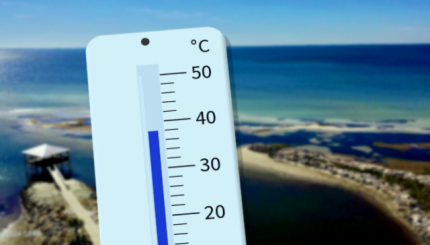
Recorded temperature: 38 °C
